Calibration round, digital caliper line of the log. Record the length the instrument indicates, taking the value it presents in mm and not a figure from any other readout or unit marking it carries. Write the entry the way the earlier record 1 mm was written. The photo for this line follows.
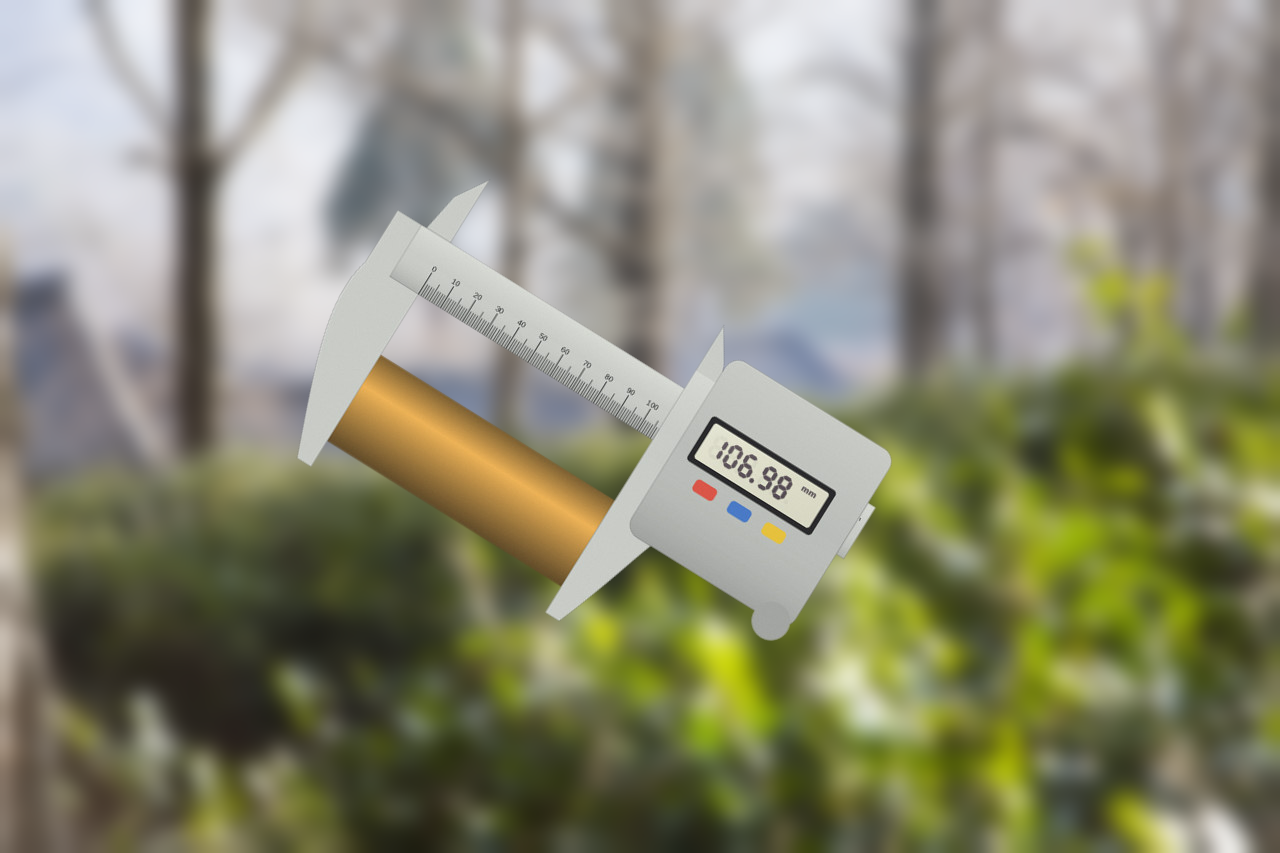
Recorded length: 106.98 mm
